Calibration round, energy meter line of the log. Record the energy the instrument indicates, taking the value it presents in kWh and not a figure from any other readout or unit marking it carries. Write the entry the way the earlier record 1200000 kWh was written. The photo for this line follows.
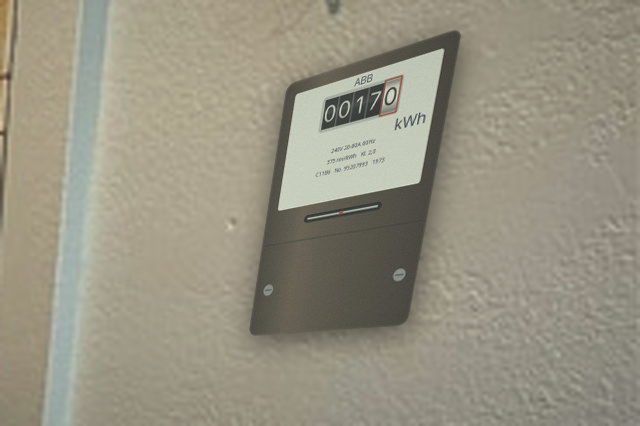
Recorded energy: 17.0 kWh
